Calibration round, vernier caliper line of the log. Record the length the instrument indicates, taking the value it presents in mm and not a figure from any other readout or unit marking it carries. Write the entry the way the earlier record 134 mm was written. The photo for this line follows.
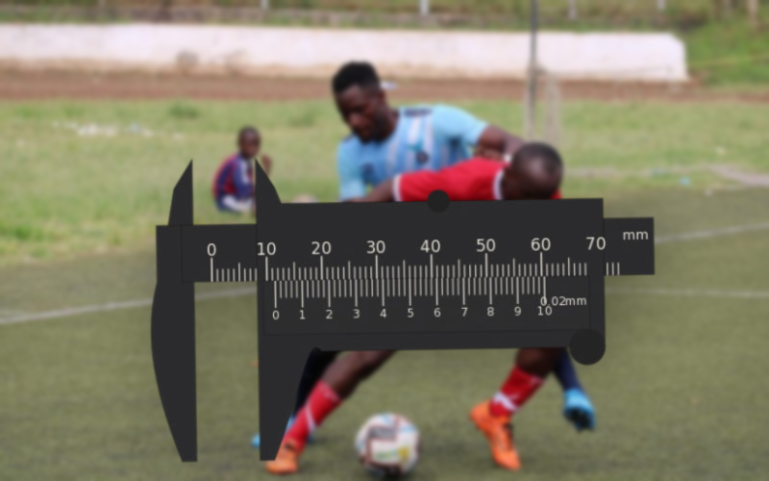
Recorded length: 11.5 mm
